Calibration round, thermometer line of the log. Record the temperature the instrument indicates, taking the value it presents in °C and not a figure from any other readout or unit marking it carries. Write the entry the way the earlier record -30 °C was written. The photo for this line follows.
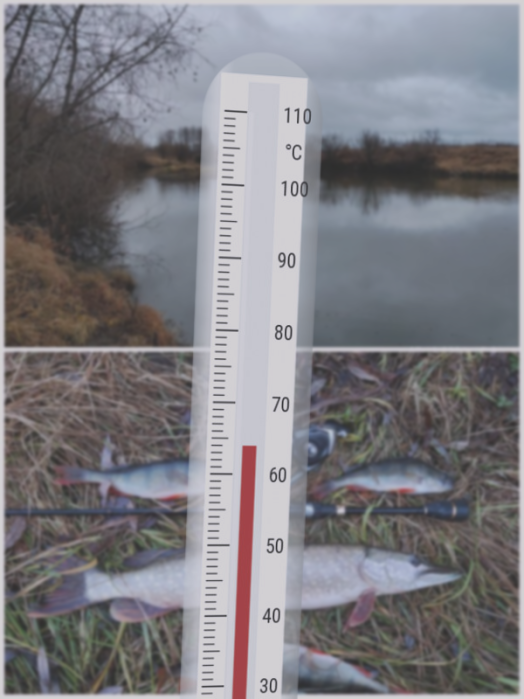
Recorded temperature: 64 °C
